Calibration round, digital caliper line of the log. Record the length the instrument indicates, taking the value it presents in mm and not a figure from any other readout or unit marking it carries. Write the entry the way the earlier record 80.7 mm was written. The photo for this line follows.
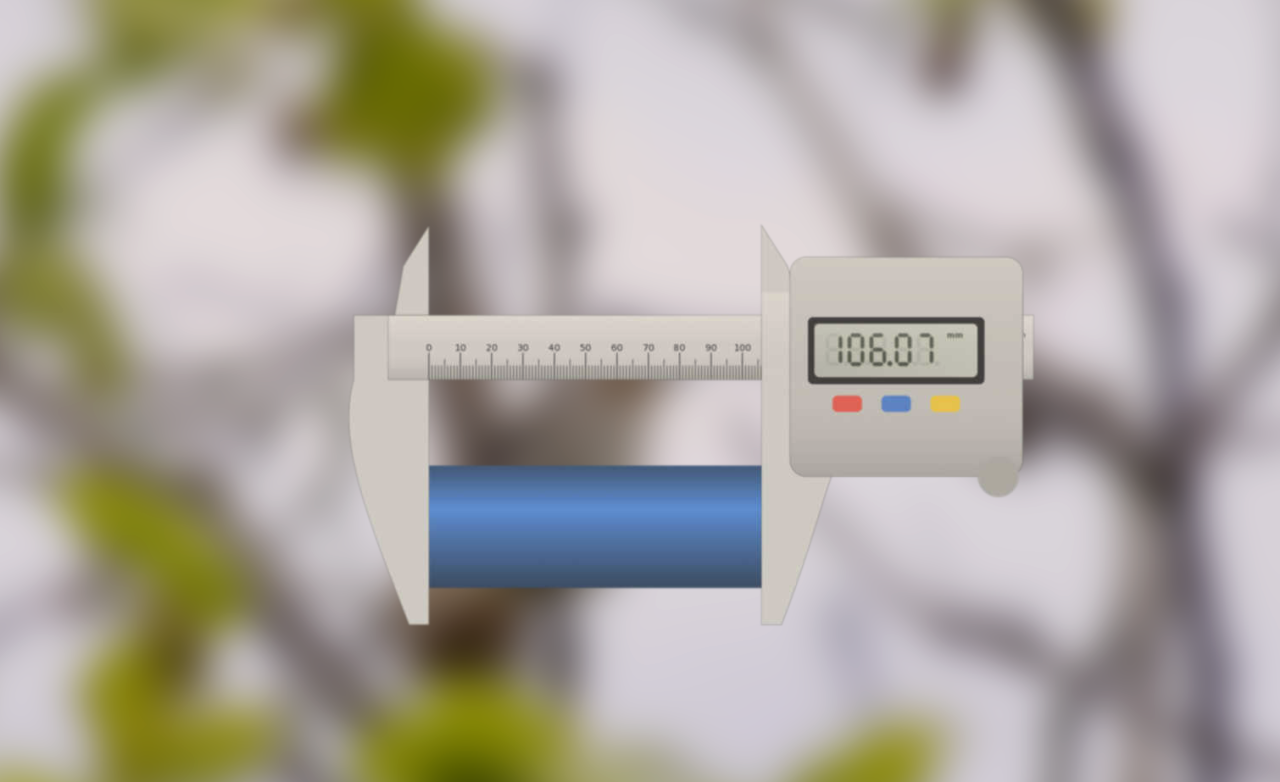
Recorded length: 106.07 mm
